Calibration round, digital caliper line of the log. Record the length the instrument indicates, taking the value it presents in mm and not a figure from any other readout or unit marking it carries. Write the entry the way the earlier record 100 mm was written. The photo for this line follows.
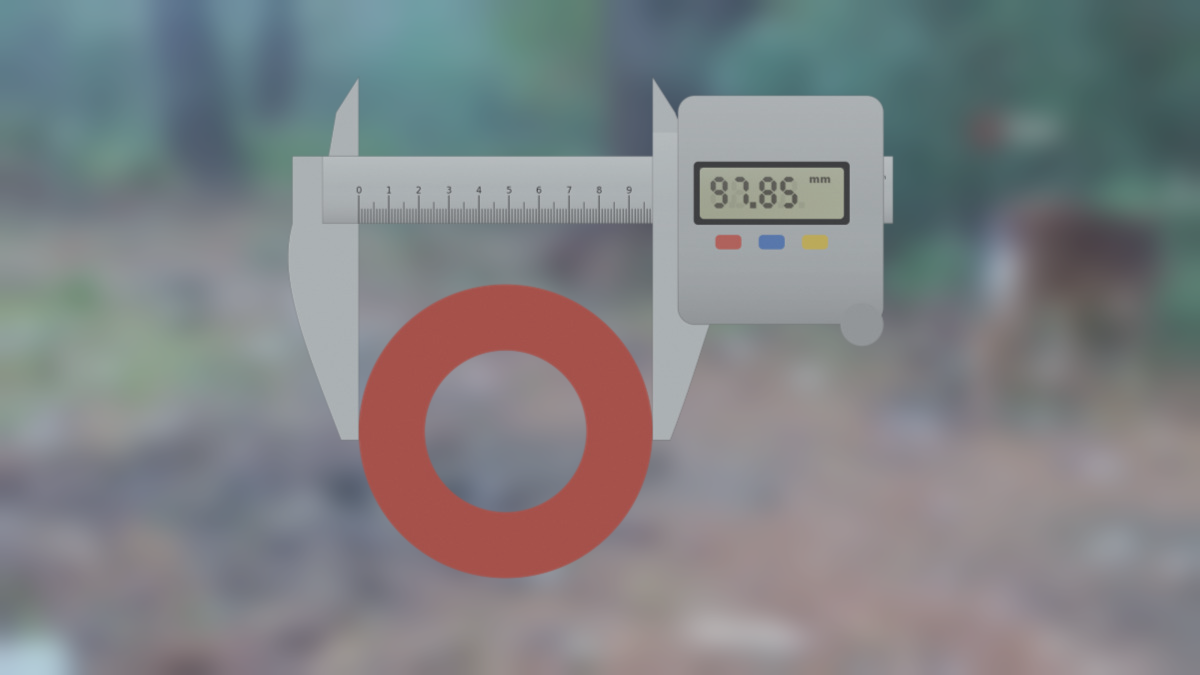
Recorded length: 97.85 mm
